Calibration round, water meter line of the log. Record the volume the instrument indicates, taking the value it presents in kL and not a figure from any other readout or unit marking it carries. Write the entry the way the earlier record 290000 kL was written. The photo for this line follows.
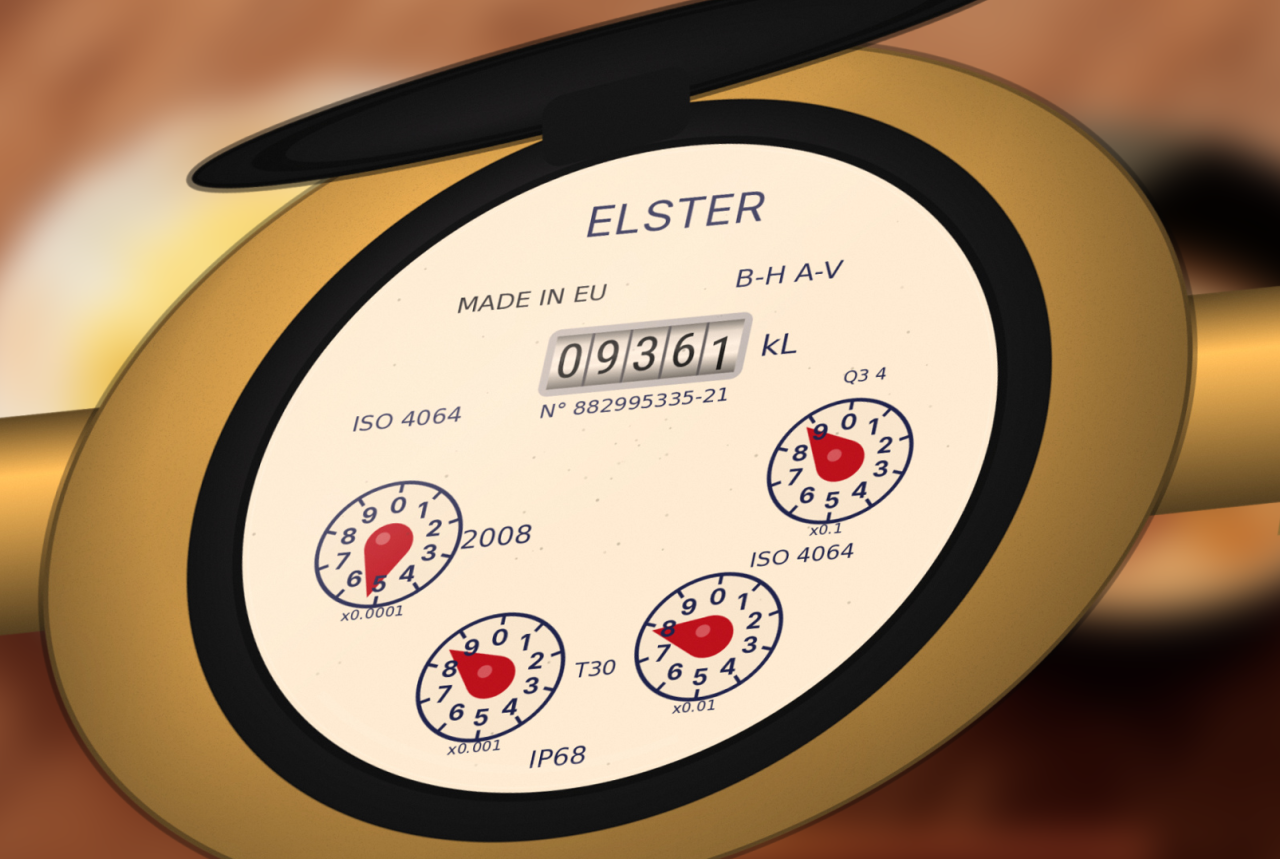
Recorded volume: 9360.8785 kL
